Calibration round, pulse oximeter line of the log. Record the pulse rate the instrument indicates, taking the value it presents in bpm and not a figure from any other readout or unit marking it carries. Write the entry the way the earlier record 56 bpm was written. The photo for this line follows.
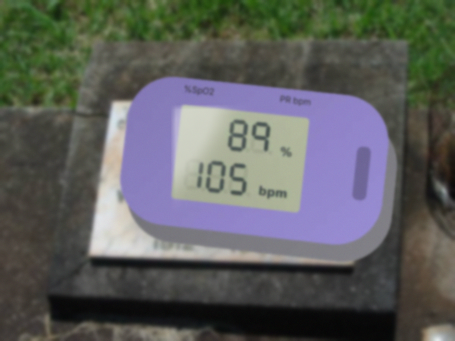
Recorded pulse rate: 105 bpm
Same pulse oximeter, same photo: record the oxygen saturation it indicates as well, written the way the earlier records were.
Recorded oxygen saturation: 89 %
